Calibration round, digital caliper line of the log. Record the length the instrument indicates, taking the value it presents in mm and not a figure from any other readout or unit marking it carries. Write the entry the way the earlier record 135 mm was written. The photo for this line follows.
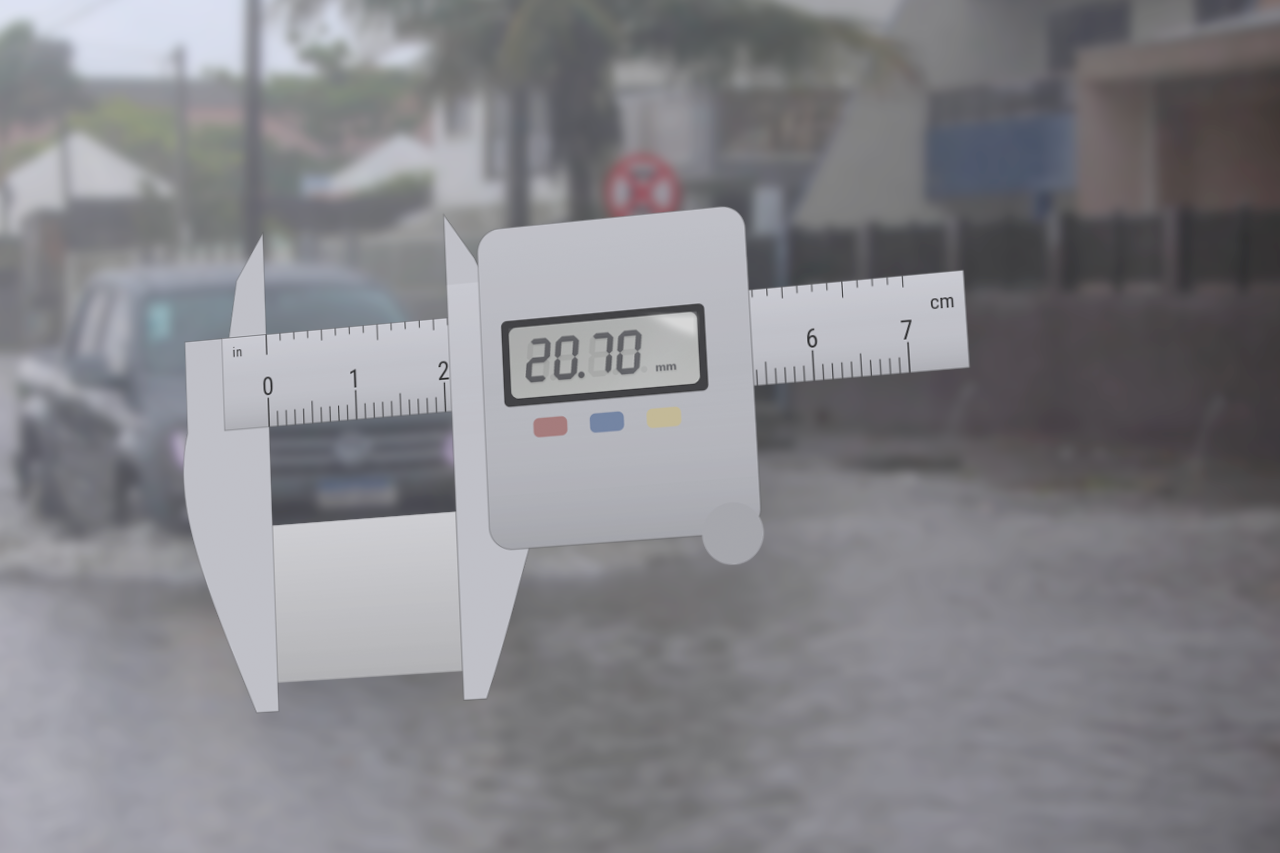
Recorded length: 20.70 mm
